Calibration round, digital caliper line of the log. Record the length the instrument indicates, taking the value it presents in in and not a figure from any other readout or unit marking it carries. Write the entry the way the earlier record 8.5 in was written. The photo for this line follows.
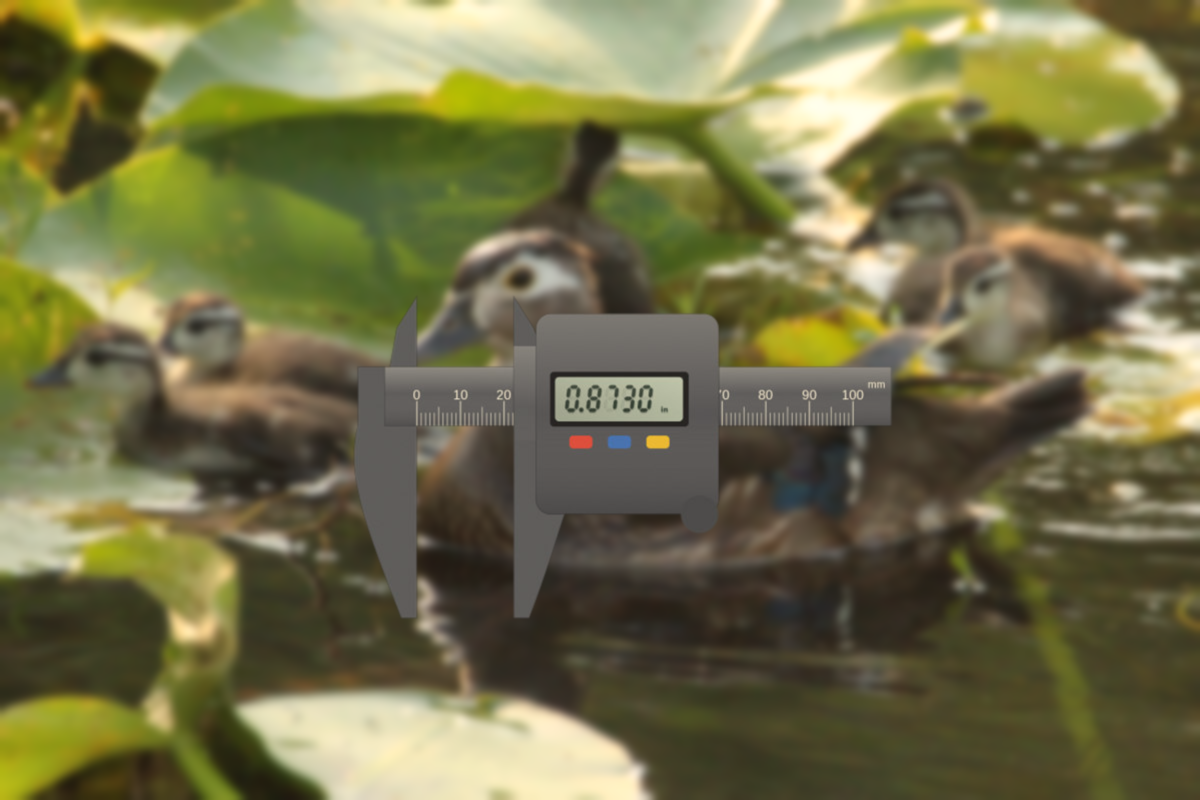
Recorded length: 0.8730 in
